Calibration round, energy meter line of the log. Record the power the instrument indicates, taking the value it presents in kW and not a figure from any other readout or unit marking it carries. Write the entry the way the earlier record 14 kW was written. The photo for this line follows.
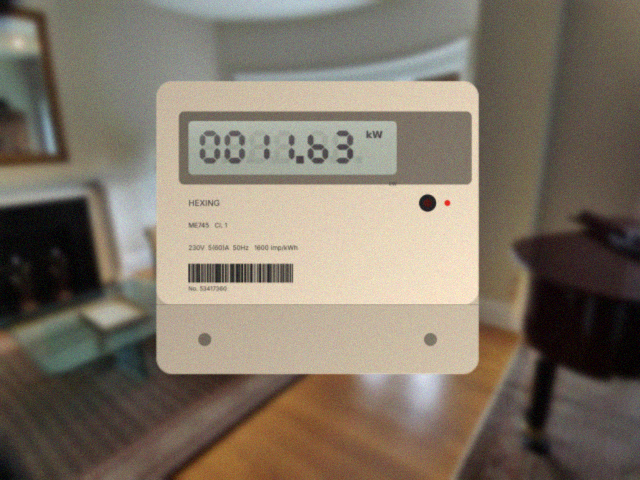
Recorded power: 11.63 kW
